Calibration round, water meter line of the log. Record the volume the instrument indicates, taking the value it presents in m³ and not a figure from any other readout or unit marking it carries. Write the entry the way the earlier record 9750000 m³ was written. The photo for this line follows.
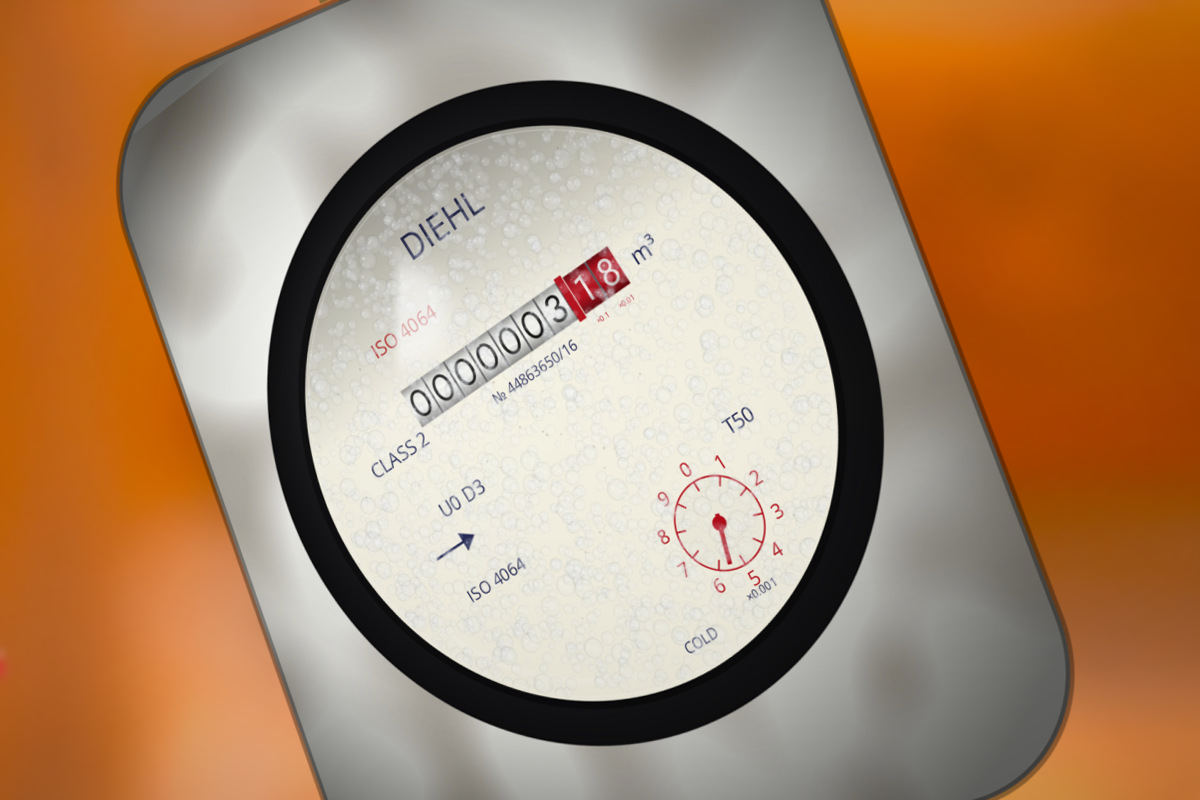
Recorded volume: 3.185 m³
